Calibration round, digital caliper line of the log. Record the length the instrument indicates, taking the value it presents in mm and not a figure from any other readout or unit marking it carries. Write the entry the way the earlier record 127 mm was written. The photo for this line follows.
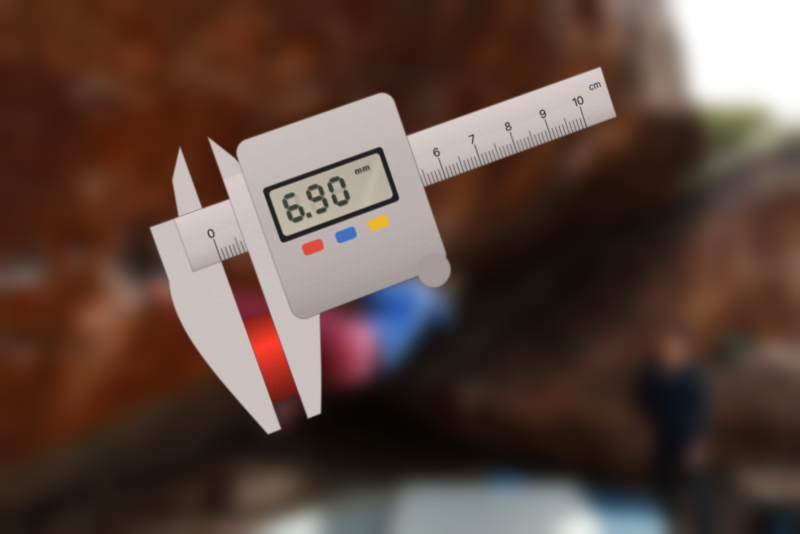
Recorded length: 6.90 mm
